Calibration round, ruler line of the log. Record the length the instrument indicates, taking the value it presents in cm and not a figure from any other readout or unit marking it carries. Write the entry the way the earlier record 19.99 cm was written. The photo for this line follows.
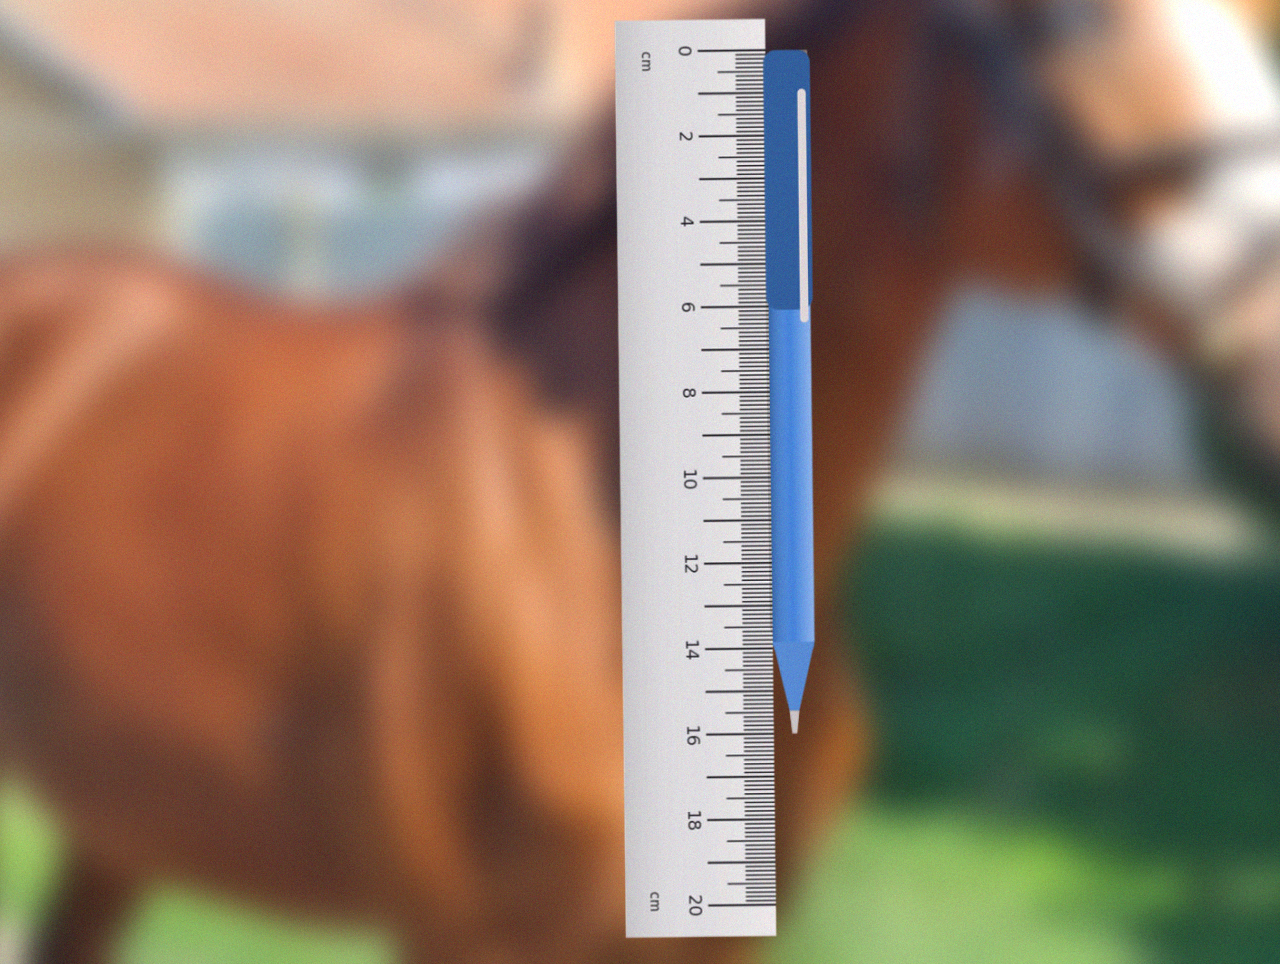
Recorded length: 16 cm
